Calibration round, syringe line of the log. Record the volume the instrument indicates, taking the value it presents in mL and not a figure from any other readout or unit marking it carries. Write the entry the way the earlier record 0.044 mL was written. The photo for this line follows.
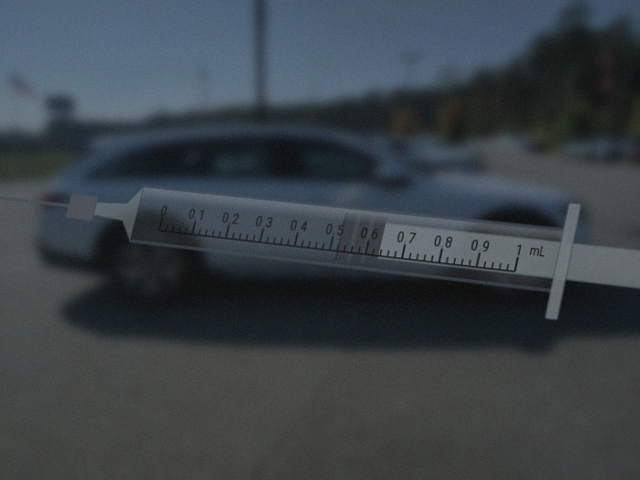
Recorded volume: 0.52 mL
